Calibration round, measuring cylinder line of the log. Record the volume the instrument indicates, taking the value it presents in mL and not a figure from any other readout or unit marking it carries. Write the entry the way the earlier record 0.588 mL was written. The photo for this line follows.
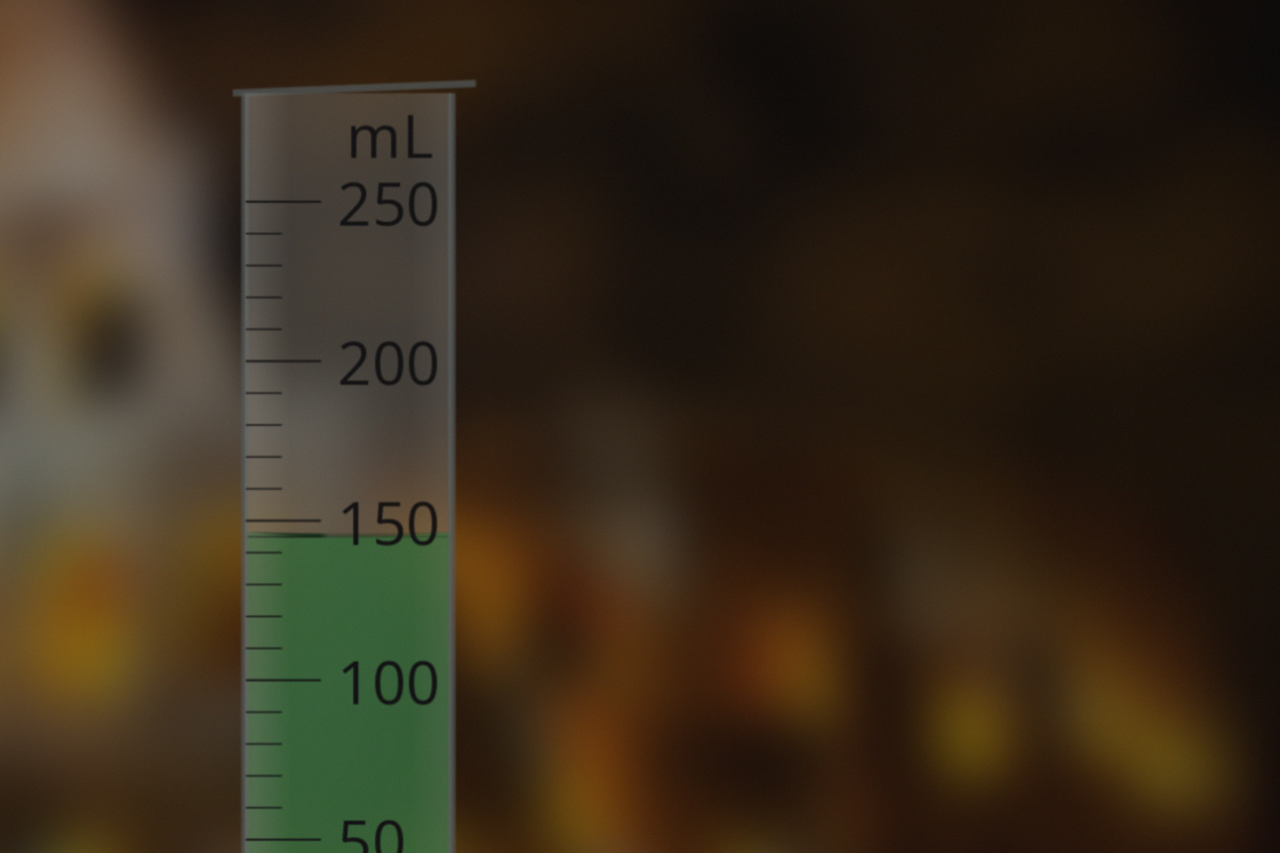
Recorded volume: 145 mL
